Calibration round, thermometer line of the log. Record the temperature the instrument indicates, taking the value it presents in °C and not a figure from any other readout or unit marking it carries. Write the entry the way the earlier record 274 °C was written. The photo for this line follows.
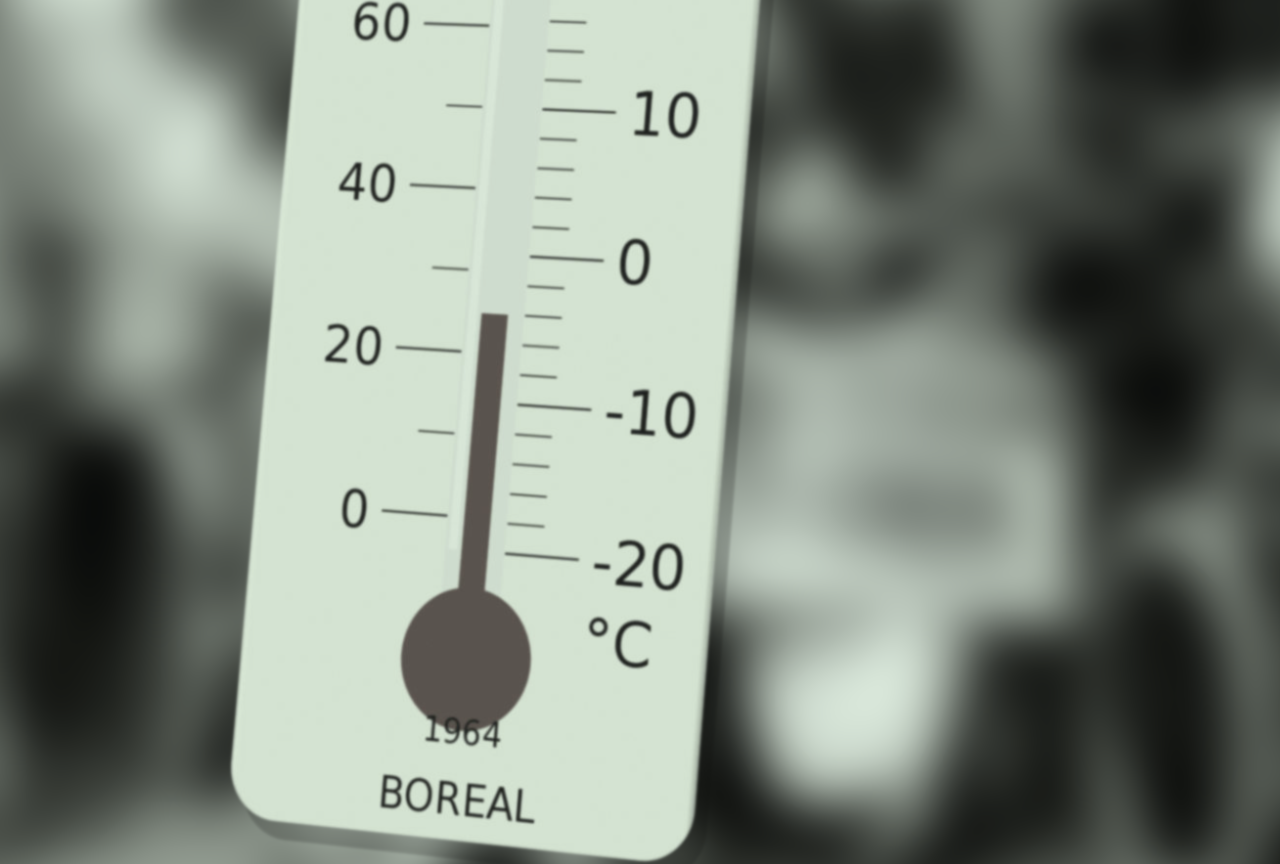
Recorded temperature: -4 °C
